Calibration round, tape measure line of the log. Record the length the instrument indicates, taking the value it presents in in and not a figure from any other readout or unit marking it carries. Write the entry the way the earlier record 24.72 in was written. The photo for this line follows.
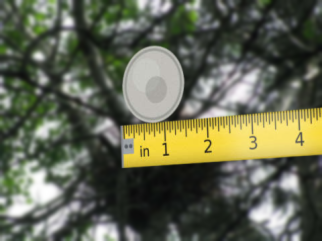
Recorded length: 1.5 in
